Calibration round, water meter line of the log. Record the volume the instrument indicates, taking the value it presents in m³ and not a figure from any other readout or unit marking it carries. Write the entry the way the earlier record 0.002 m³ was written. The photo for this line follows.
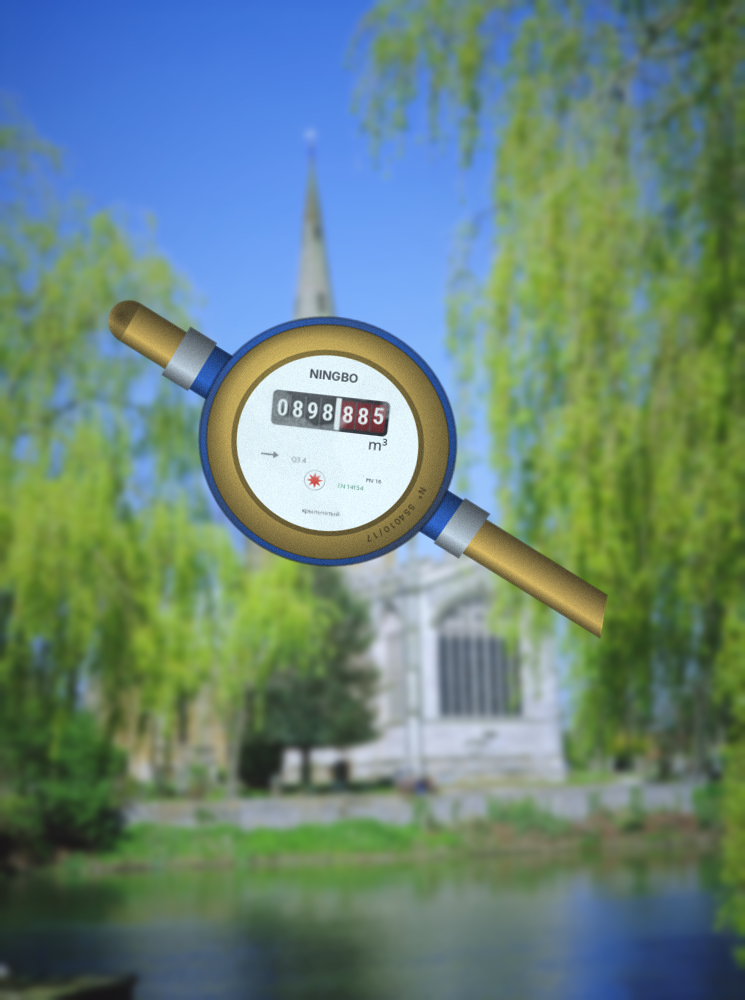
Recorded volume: 898.885 m³
